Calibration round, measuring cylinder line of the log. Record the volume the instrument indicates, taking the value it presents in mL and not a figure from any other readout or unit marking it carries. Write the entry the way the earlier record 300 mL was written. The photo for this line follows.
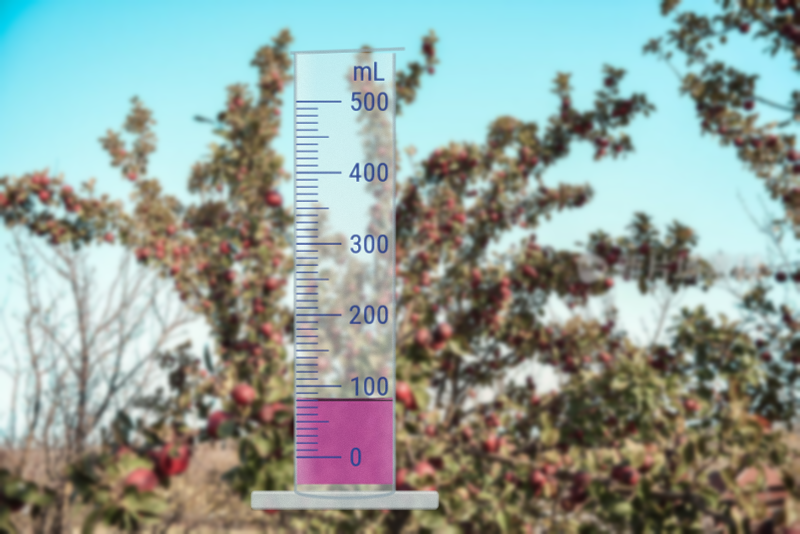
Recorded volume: 80 mL
